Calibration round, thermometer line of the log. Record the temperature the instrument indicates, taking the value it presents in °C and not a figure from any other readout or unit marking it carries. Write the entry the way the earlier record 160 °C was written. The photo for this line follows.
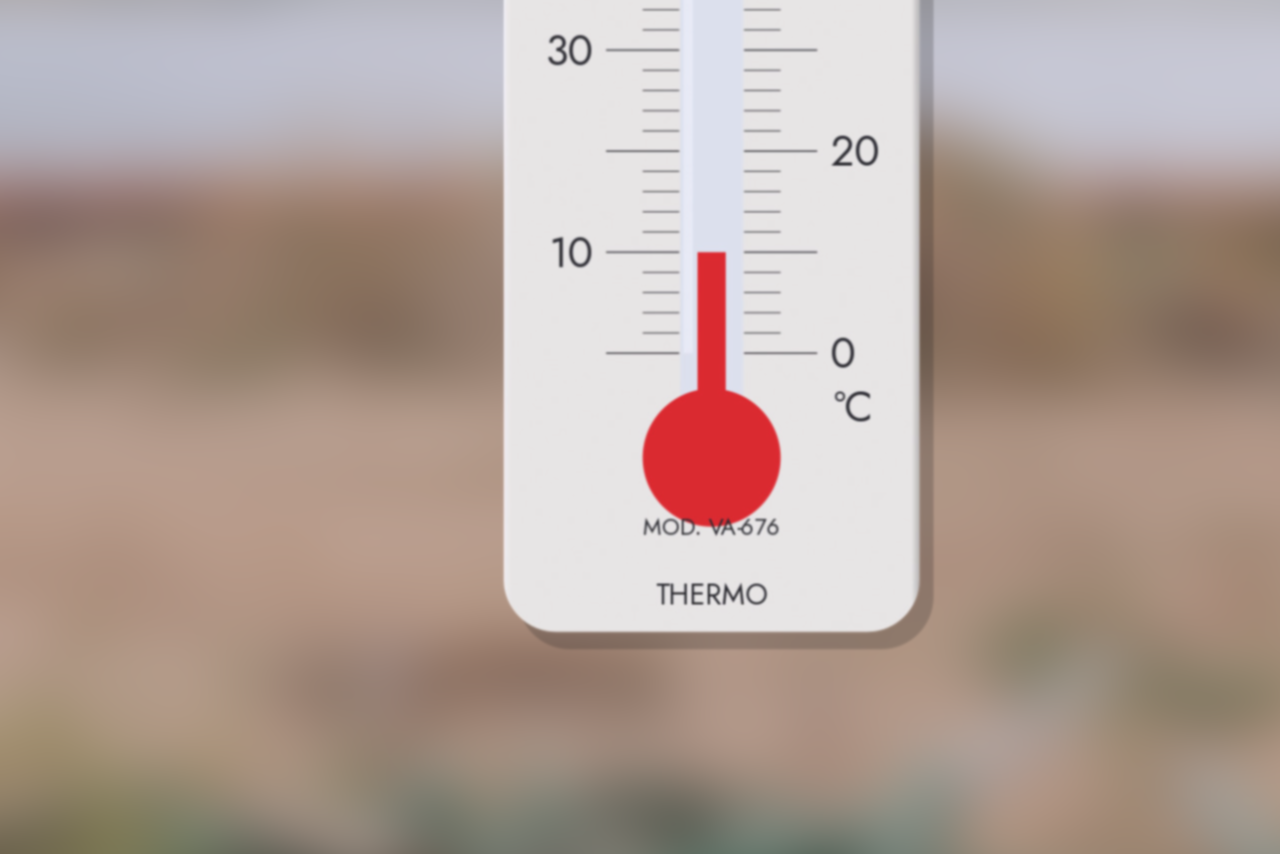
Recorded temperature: 10 °C
